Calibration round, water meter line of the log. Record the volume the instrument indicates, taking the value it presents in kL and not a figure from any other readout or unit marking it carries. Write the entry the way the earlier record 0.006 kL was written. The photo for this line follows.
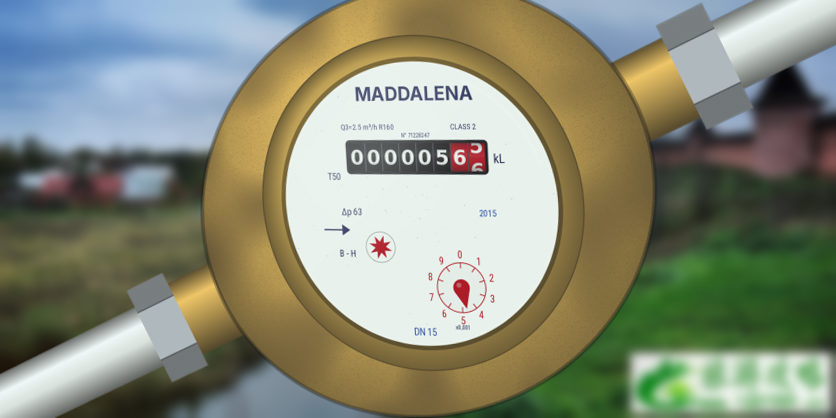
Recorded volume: 5.654 kL
